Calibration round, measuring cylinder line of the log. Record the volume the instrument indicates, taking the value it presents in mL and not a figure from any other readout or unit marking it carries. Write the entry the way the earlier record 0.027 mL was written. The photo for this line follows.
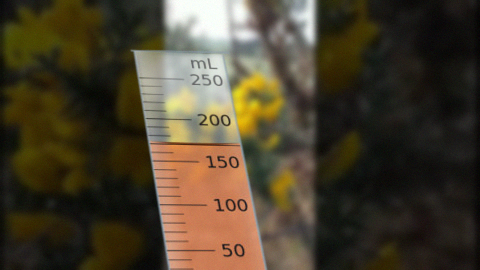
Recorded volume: 170 mL
